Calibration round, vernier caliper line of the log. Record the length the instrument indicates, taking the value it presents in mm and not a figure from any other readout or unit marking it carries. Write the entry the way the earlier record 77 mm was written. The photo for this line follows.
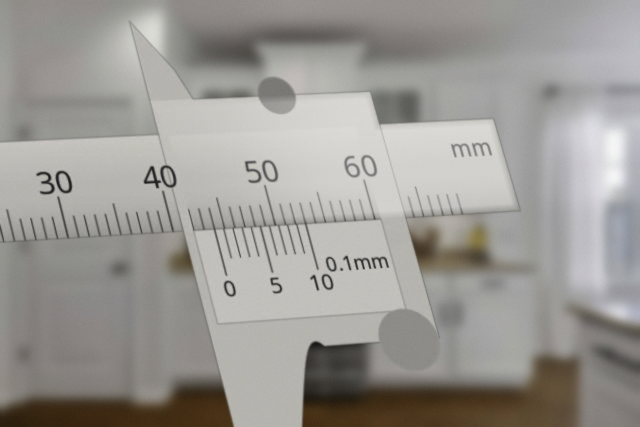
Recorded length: 44.0 mm
